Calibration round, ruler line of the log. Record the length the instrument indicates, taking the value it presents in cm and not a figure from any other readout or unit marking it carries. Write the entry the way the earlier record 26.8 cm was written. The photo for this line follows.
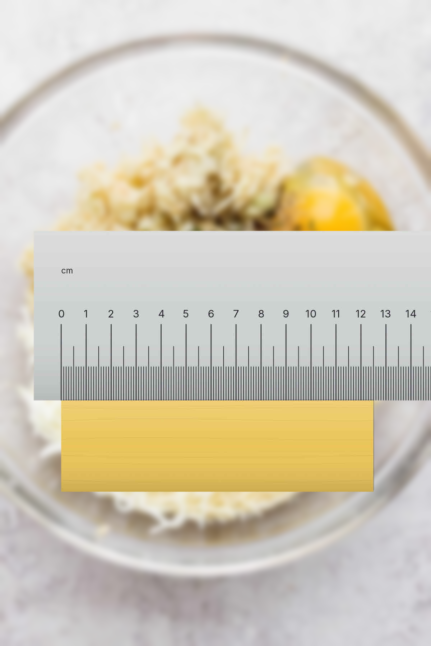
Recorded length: 12.5 cm
